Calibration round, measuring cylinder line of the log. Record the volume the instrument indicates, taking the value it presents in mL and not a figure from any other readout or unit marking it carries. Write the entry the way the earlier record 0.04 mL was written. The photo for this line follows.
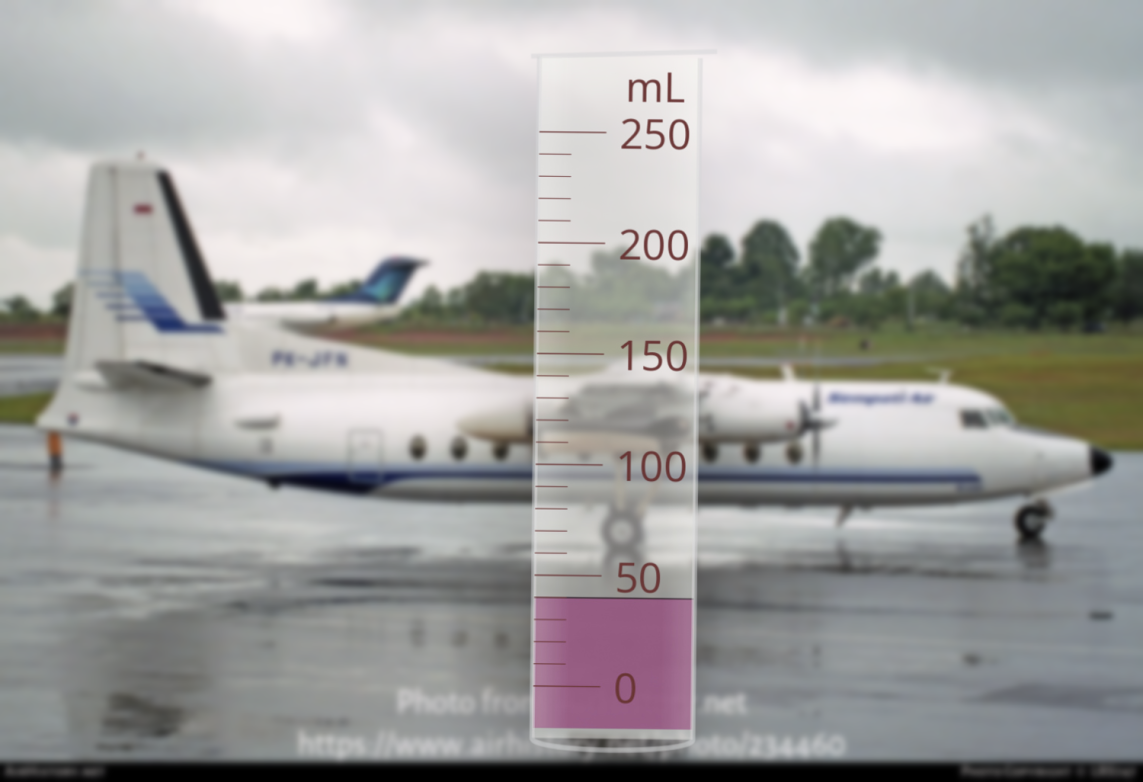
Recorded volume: 40 mL
